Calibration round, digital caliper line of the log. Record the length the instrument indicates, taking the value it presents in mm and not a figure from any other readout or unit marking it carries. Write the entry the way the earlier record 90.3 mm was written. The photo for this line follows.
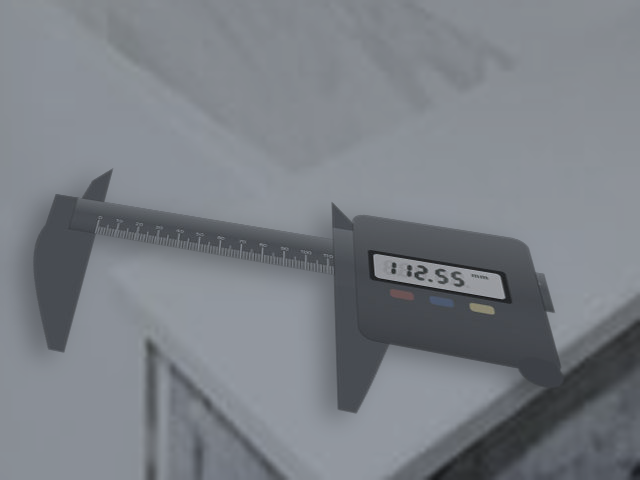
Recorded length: 112.55 mm
